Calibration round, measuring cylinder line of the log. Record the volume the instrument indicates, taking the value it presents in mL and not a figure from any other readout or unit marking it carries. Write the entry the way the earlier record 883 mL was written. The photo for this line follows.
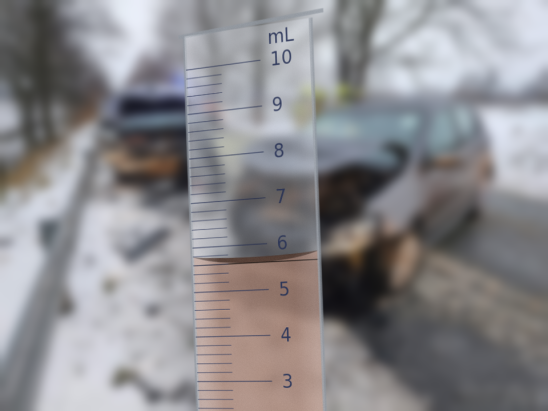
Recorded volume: 5.6 mL
